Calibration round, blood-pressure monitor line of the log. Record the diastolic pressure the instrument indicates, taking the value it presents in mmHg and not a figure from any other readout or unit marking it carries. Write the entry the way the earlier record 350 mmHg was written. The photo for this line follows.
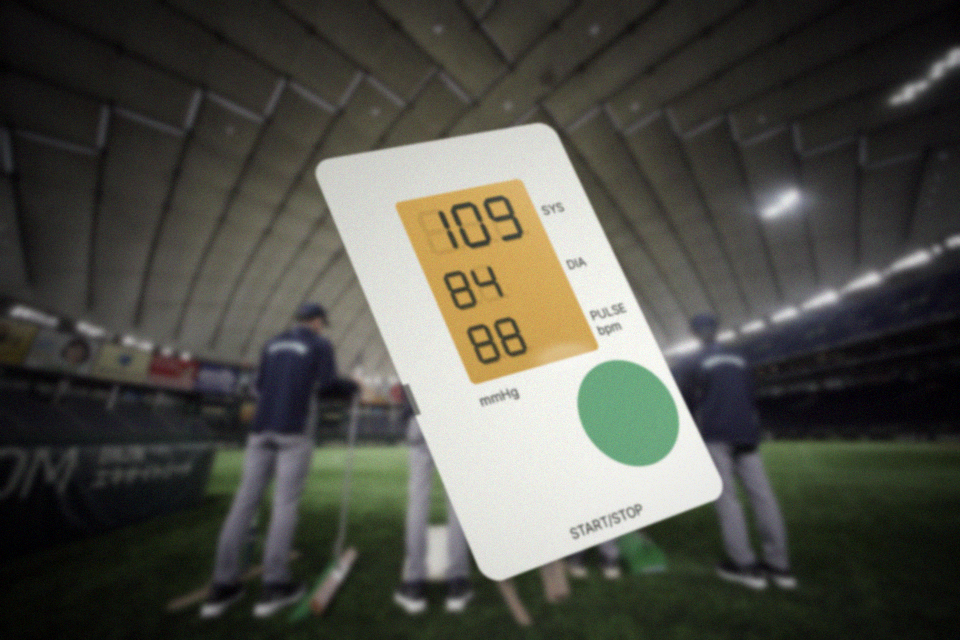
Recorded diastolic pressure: 84 mmHg
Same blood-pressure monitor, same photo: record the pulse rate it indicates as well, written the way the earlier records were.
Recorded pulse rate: 88 bpm
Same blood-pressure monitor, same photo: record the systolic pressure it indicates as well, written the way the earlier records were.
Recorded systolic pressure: 109 mmHg
